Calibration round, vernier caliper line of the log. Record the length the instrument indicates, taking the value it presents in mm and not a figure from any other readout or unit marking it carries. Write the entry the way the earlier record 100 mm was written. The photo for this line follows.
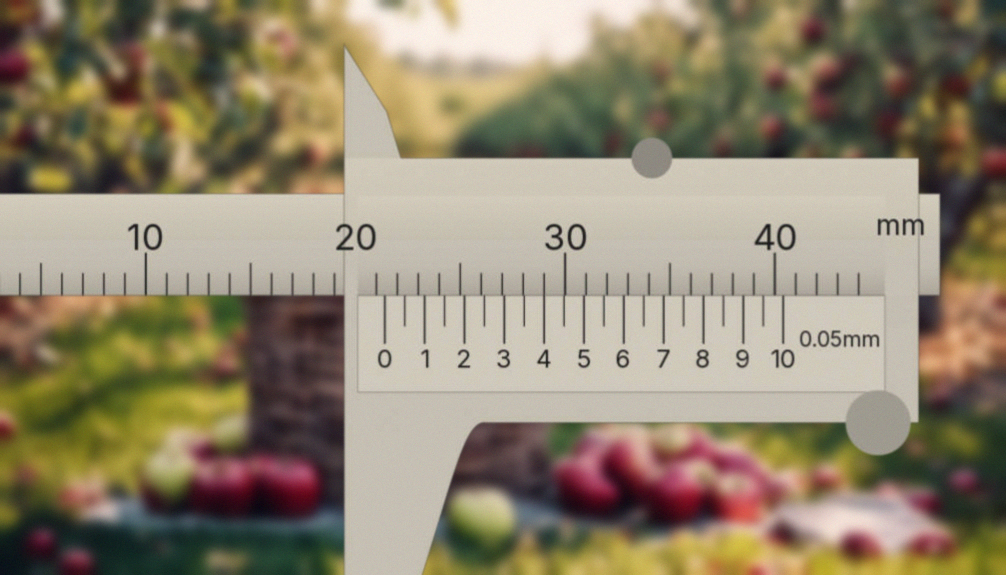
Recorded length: 21.4 mm
